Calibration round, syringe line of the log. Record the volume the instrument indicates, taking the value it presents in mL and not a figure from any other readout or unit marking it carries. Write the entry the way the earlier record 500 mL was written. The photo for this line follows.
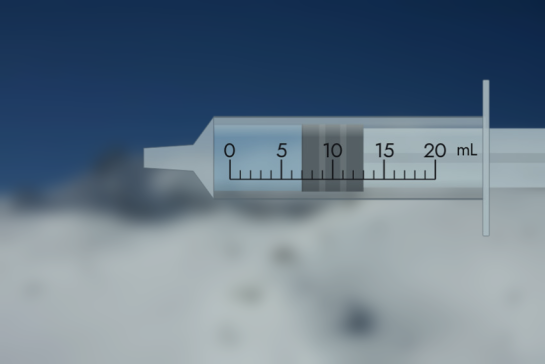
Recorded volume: 7 mL
